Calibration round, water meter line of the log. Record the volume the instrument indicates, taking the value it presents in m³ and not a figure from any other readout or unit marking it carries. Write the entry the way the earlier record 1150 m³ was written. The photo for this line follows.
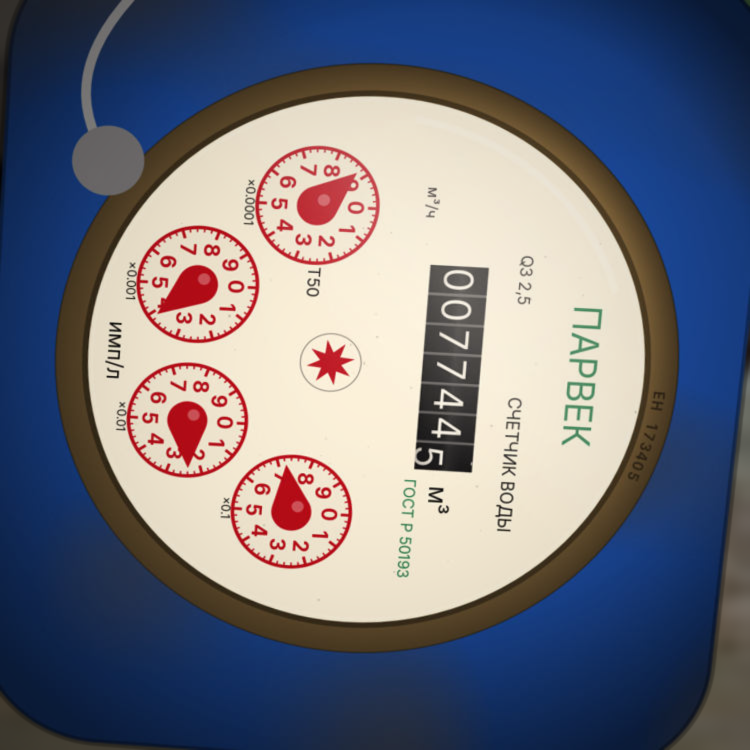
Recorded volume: 77444.7238 m³
